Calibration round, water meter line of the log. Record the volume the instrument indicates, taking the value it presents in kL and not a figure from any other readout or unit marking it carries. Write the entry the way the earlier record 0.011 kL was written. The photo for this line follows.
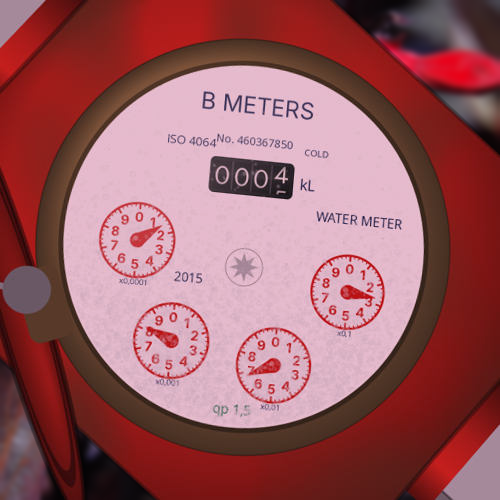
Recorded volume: 4.2681 kL
